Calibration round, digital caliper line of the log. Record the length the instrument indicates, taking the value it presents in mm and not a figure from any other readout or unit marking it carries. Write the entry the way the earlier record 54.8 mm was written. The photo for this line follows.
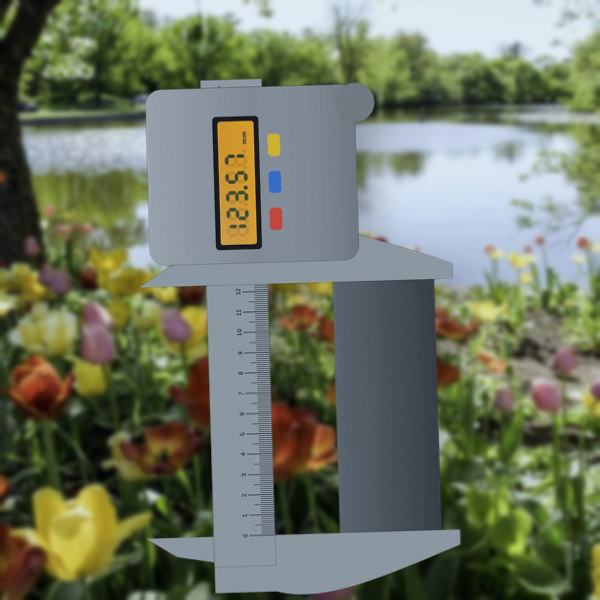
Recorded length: 123.57 mm
